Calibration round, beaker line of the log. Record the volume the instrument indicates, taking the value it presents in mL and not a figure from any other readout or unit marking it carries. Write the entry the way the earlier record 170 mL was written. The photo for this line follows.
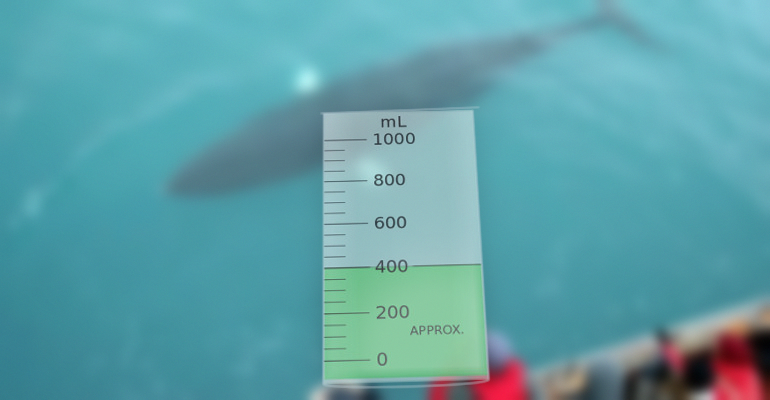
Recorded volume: 400 mL
